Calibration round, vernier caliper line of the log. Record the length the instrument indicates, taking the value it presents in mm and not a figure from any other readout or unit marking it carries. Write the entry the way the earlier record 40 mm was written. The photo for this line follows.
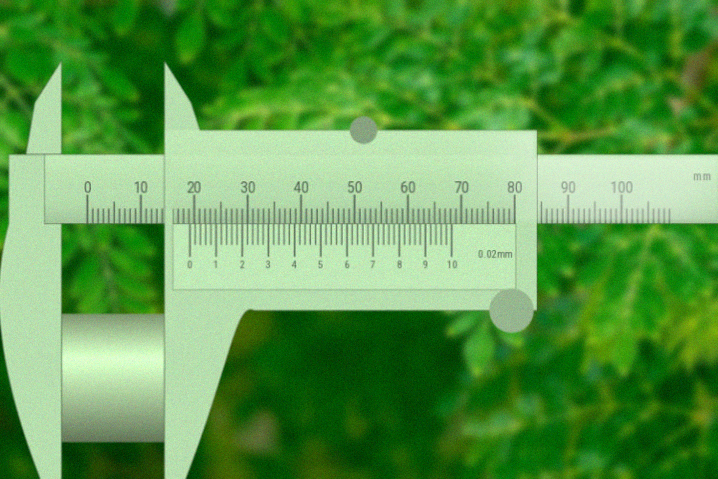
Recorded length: 19.2 mm
